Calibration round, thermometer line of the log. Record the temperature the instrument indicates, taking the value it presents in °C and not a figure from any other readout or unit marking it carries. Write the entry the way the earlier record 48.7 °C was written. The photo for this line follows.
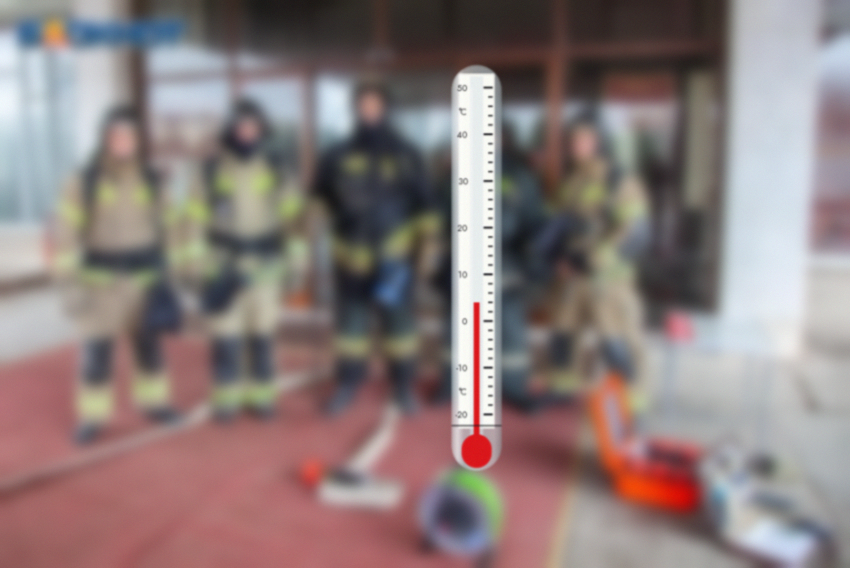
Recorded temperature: 4 °C
